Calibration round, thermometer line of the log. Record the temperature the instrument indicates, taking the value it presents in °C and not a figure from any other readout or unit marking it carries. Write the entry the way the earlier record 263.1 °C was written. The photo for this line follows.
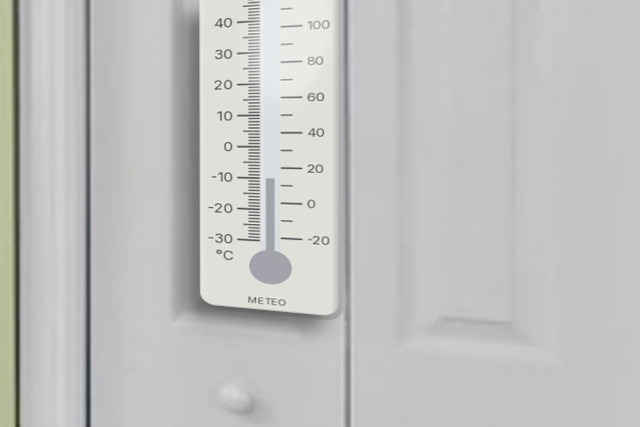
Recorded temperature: -10 °C
